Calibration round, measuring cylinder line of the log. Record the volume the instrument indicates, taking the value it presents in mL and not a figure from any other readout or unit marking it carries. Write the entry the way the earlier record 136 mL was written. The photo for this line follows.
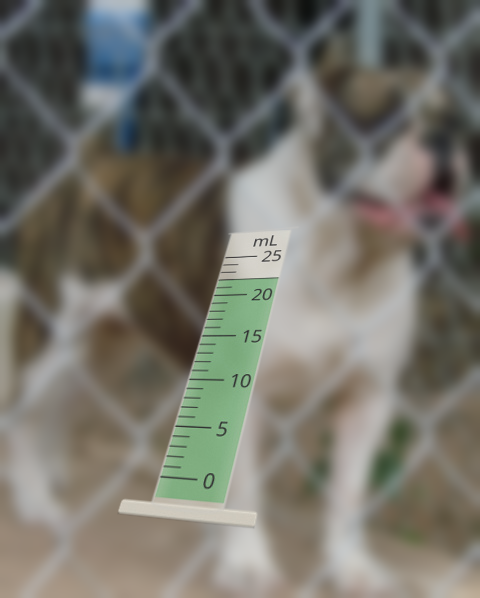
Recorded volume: 22 mL
